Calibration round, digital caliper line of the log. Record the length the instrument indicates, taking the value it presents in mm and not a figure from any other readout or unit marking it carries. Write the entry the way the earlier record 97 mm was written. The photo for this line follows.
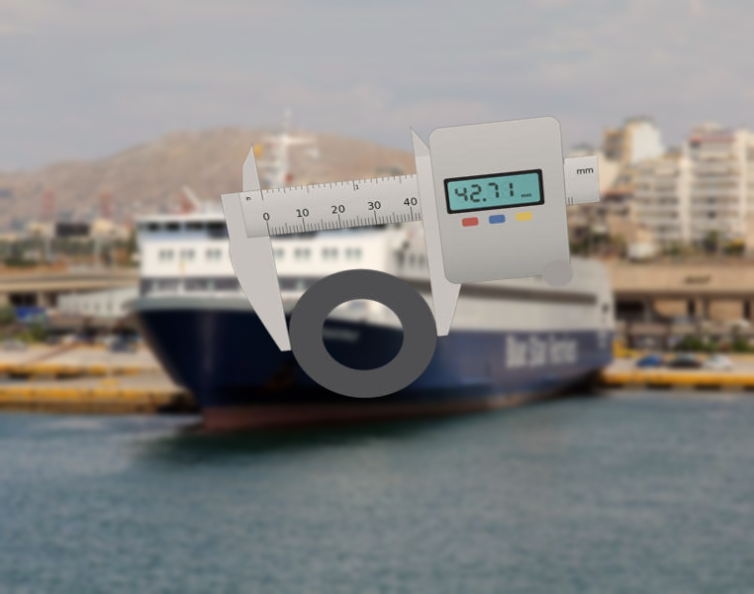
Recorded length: 42.71 mm
